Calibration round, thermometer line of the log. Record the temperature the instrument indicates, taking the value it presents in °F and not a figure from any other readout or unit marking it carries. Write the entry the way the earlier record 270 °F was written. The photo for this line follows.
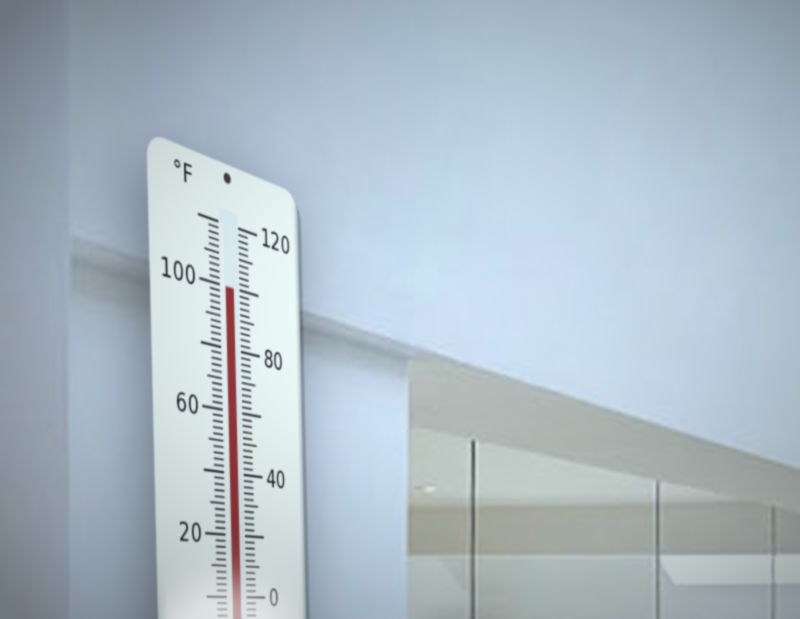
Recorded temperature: 100 °F
